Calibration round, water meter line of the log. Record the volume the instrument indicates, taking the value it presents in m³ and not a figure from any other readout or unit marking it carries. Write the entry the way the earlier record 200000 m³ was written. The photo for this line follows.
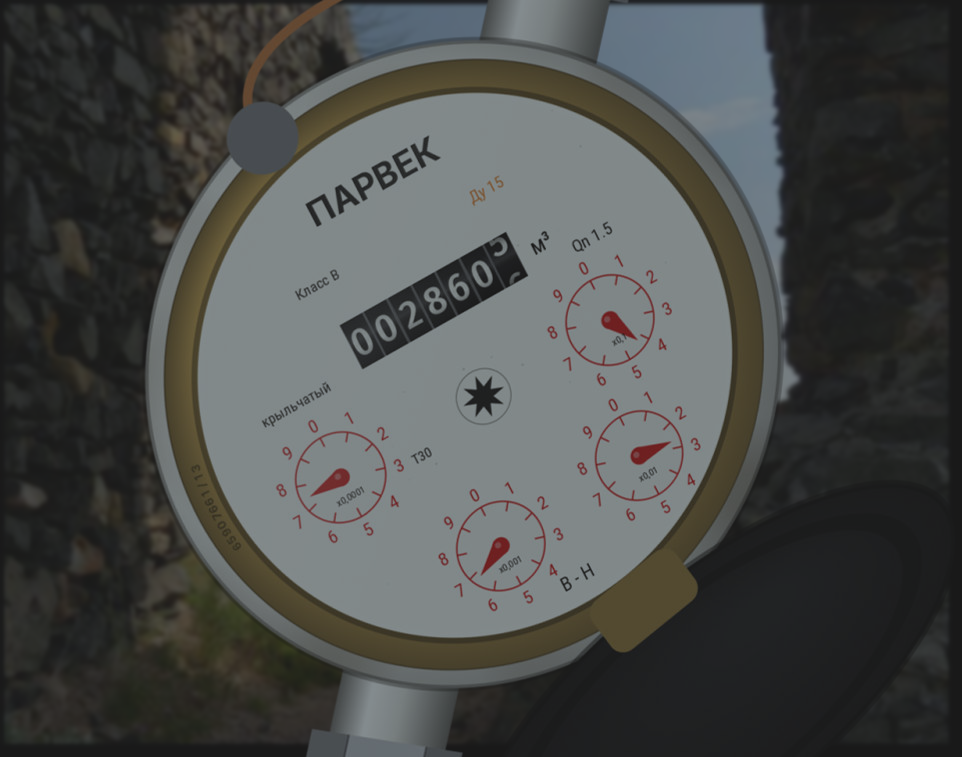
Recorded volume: 28605.4267 m³
